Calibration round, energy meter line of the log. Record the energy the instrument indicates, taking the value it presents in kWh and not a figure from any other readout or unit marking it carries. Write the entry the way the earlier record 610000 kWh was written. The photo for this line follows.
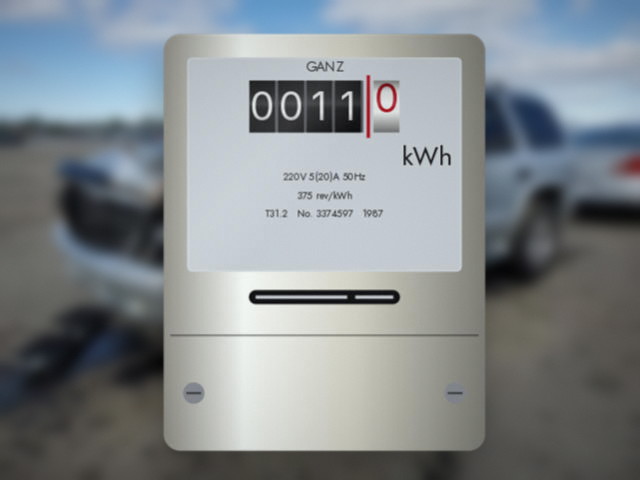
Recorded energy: 11.0 kWh
